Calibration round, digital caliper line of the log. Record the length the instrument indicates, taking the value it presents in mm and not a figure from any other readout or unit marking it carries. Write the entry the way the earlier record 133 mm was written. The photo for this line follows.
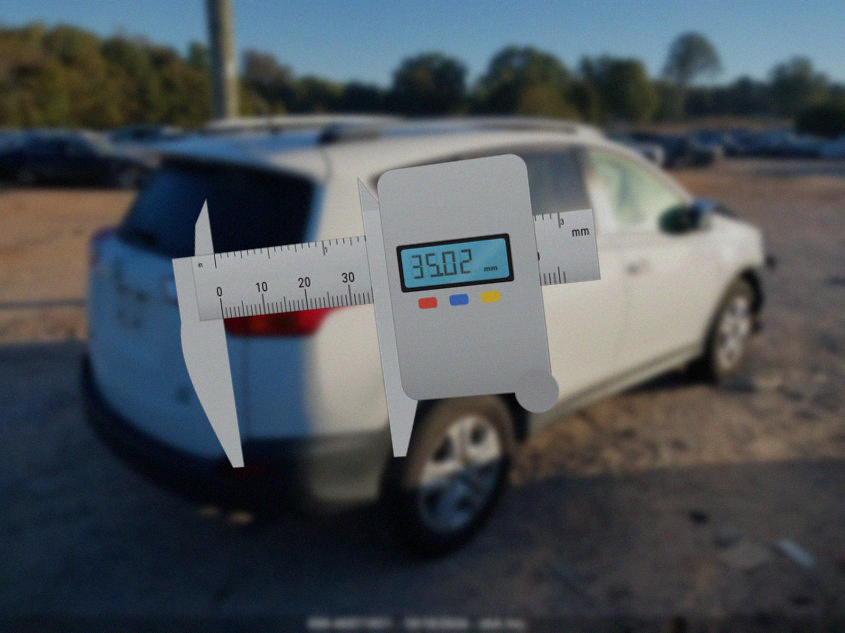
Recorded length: 35.02 mm
